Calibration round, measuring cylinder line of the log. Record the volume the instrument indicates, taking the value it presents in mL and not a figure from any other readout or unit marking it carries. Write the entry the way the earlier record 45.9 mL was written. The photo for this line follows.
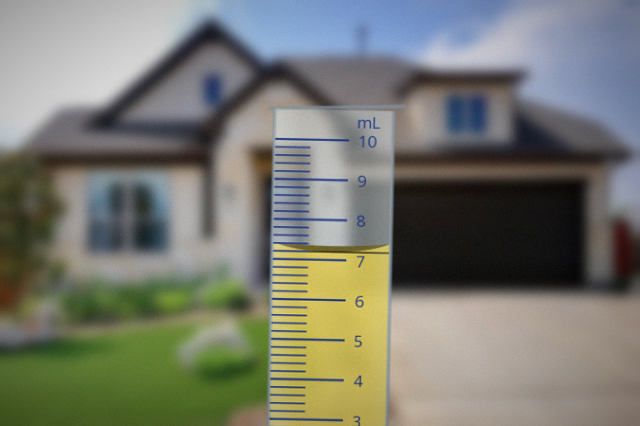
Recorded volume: 7.2 mL
